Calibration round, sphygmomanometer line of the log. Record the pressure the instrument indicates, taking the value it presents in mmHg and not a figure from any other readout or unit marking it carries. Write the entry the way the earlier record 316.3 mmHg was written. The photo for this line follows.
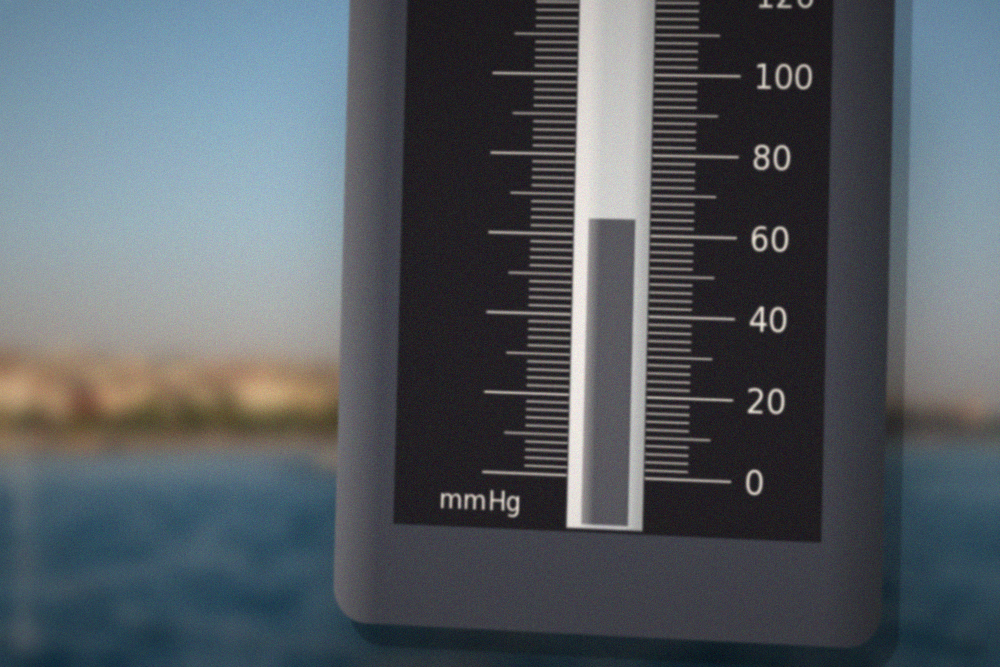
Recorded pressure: 64 mmHg
